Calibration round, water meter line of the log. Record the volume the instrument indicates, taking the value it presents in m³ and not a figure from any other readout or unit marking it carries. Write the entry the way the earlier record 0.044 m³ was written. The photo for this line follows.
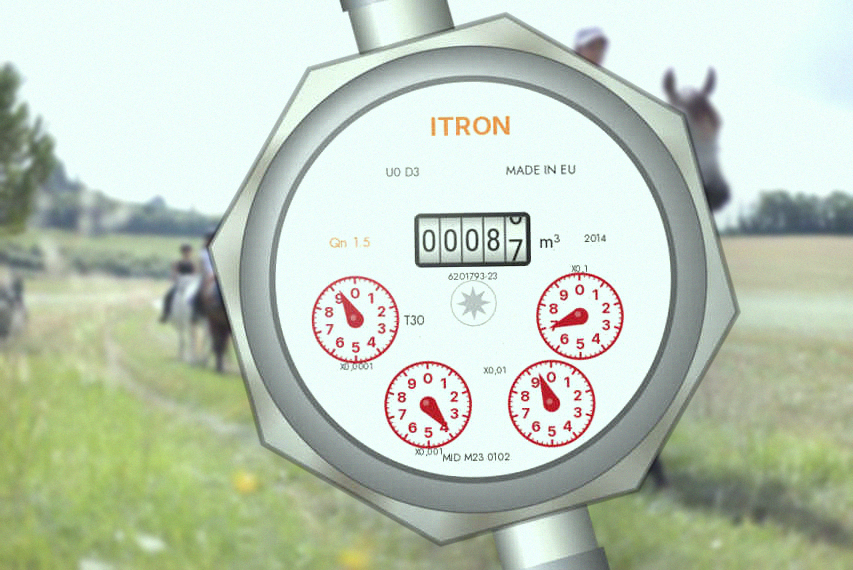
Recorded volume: 86.6939 m³
